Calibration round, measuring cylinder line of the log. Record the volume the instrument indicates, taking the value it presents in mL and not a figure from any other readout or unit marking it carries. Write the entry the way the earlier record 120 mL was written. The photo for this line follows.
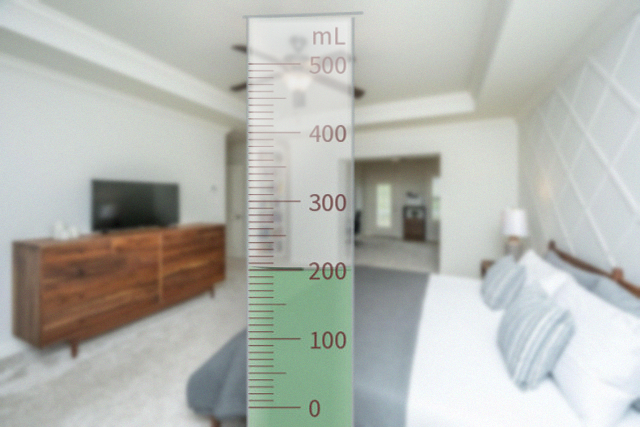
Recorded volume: 200 mL
